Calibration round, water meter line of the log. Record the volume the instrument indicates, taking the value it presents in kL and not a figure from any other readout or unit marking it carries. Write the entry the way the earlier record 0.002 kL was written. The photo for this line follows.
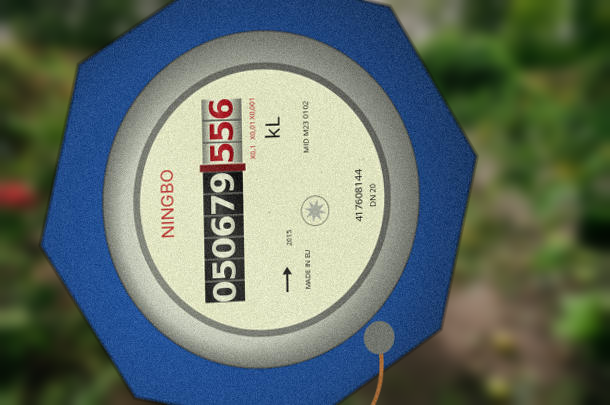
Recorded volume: 50679.556 kL
